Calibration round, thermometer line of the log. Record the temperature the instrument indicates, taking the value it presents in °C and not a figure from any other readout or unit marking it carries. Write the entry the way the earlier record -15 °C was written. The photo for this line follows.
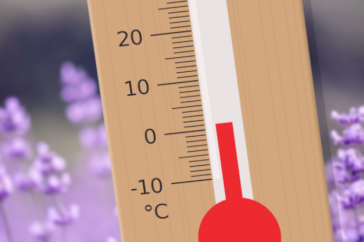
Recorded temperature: 1 °C
